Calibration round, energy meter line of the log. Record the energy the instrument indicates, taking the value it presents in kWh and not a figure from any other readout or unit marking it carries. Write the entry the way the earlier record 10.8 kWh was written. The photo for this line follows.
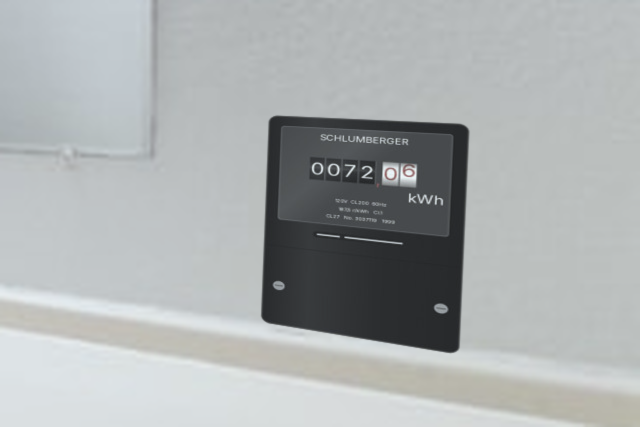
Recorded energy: 72.06 kWh
